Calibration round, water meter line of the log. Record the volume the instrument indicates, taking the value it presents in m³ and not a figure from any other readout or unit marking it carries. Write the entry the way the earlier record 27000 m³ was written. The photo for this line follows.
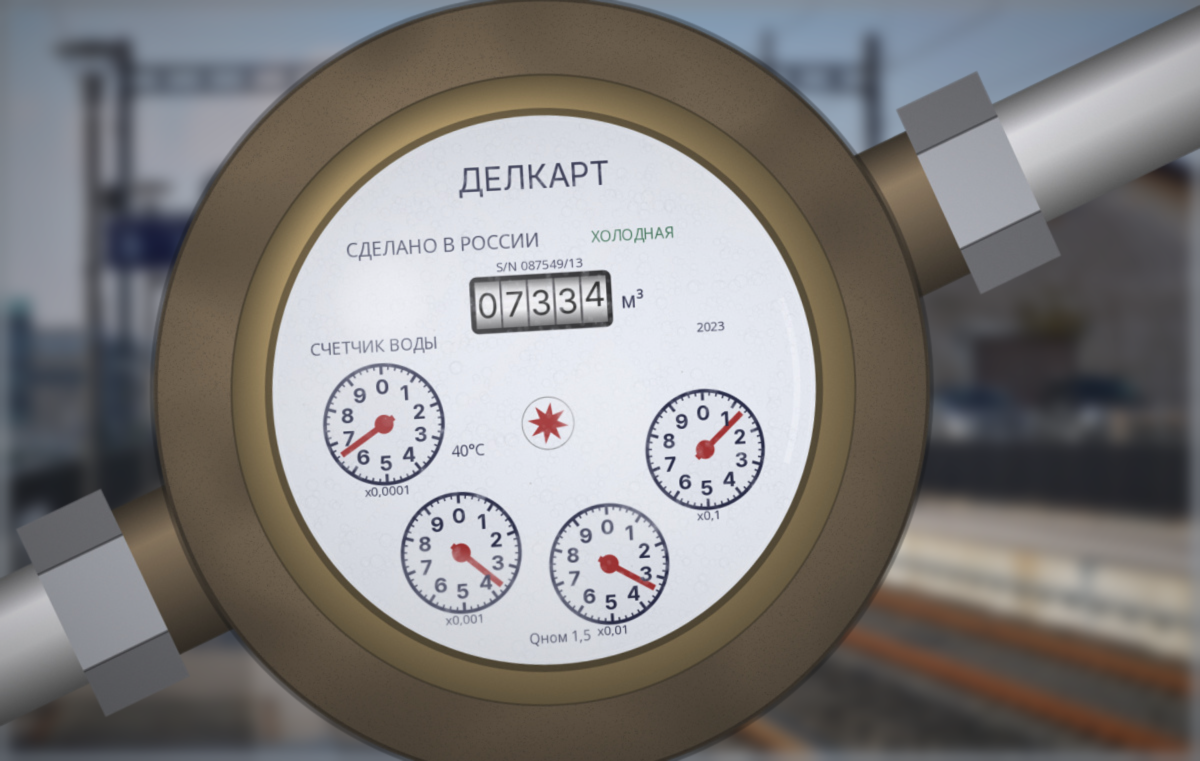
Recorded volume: 7334.1336 m³
